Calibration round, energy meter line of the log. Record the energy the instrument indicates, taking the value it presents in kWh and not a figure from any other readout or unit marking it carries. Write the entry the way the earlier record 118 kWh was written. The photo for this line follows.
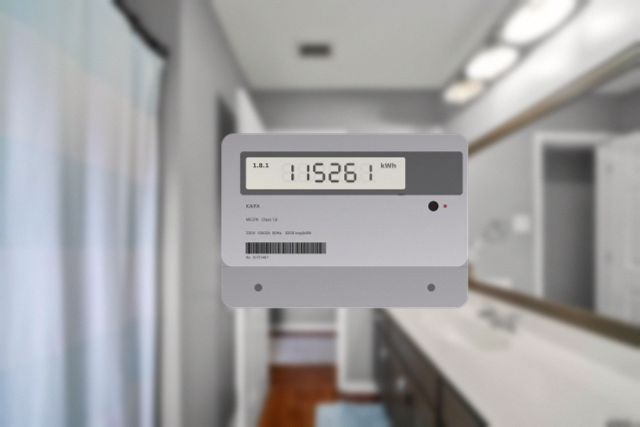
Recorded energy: 115261 kWh
